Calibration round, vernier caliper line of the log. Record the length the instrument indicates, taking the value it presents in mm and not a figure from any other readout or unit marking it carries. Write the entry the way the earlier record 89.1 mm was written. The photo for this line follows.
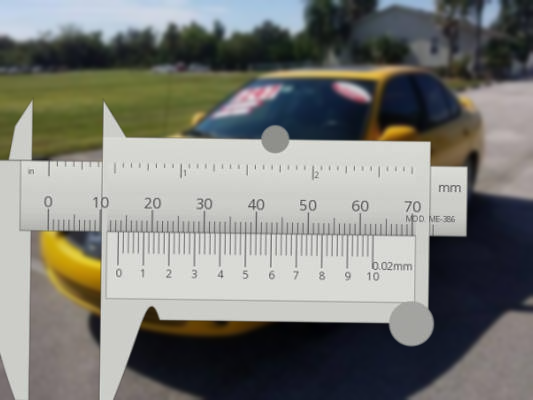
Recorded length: 13.5 mm
